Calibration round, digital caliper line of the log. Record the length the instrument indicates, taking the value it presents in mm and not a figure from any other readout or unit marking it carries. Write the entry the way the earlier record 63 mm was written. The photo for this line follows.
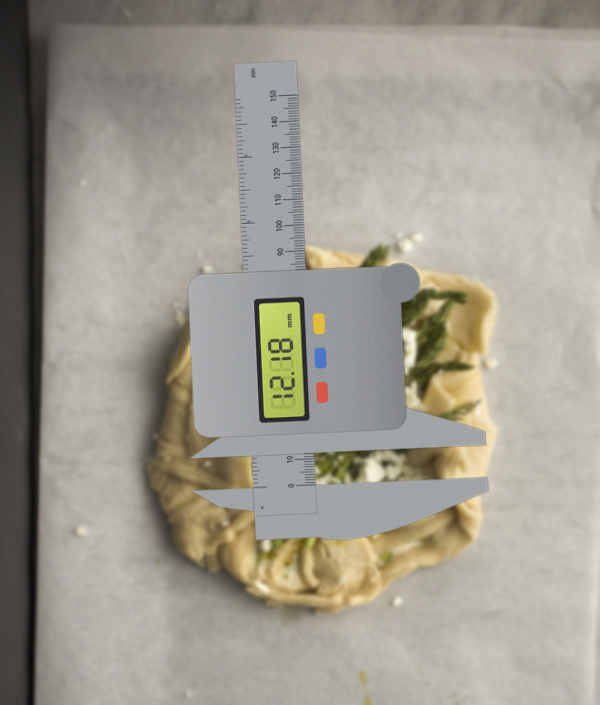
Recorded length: 12.18 mm
